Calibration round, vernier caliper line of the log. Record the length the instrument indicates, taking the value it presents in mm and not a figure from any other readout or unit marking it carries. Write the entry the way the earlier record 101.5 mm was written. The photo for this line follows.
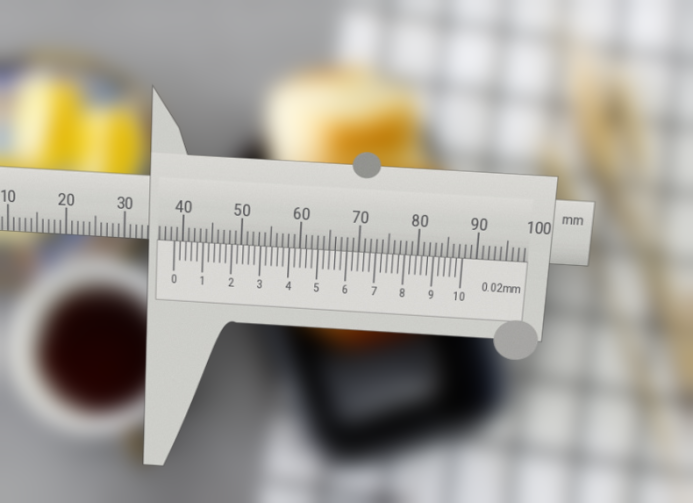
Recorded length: 38.6 mm
